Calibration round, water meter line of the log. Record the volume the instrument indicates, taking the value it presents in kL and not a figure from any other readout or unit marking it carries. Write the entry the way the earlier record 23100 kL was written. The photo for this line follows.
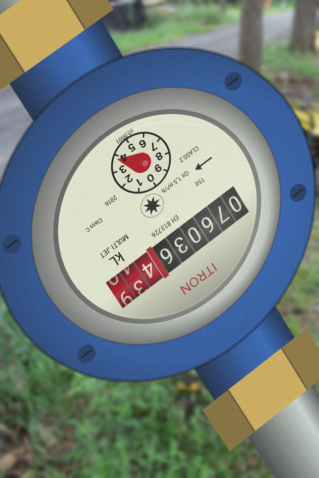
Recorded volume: 76036.4393 kL
